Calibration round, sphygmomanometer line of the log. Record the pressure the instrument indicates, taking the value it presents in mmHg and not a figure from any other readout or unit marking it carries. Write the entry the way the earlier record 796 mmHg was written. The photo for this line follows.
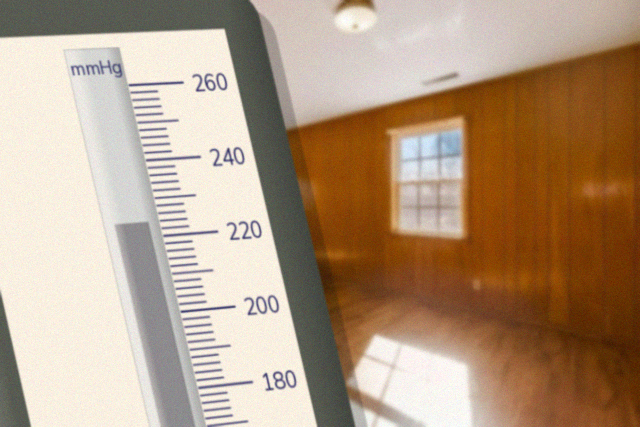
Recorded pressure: 224 mmHg
